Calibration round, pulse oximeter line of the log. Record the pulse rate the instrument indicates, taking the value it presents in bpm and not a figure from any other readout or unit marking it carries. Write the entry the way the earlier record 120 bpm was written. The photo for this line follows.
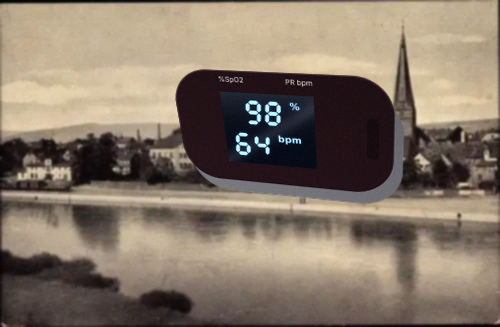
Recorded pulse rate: 64 bpm
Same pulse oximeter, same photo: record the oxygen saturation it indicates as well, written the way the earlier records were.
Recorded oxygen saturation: 98 %
